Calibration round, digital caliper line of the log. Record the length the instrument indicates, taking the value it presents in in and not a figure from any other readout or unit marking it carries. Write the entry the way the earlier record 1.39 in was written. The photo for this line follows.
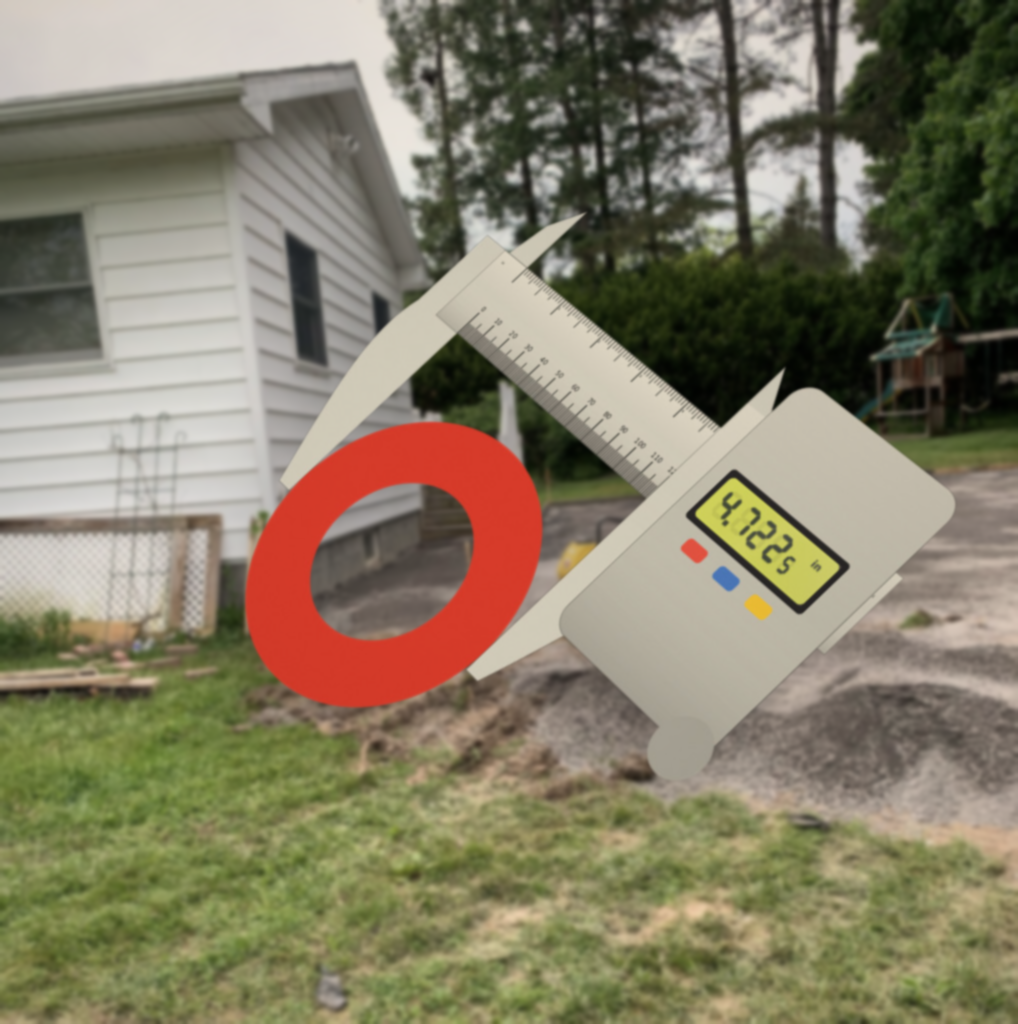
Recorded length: 4.7225 in
